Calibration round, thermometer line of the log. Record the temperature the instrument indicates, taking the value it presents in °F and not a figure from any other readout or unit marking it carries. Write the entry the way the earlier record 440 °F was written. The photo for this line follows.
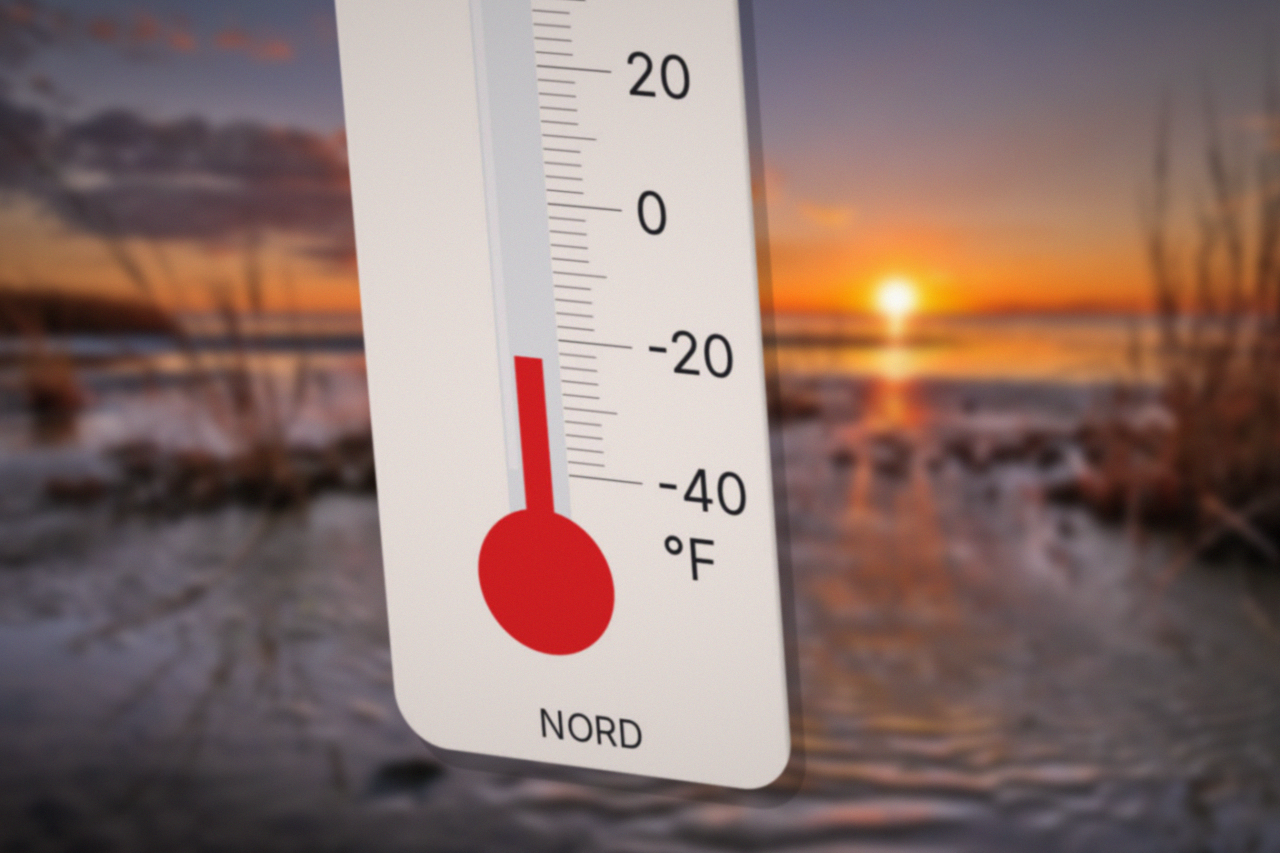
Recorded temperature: -23 °F
